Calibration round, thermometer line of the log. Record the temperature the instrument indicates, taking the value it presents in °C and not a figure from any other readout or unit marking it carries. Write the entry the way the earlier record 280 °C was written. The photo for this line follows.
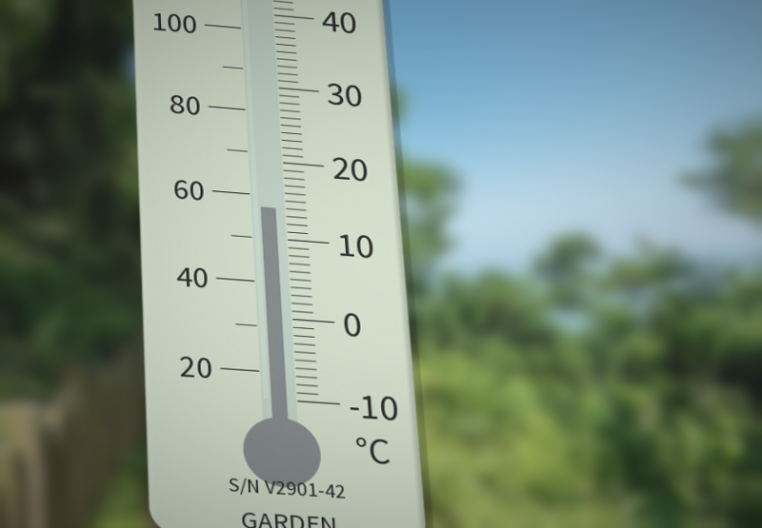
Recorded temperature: 14 °C
